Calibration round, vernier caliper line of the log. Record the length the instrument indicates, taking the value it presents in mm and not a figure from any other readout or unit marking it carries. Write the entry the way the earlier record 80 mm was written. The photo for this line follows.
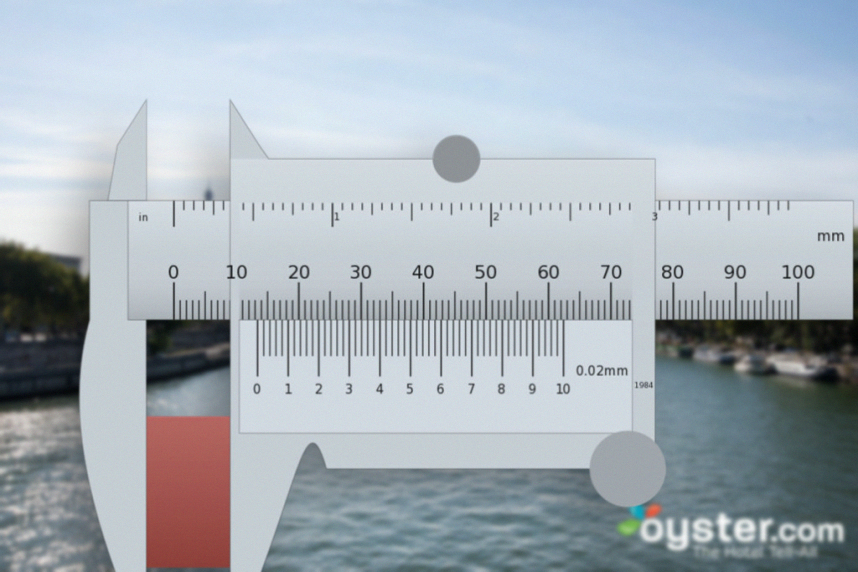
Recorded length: 13.4 mm
